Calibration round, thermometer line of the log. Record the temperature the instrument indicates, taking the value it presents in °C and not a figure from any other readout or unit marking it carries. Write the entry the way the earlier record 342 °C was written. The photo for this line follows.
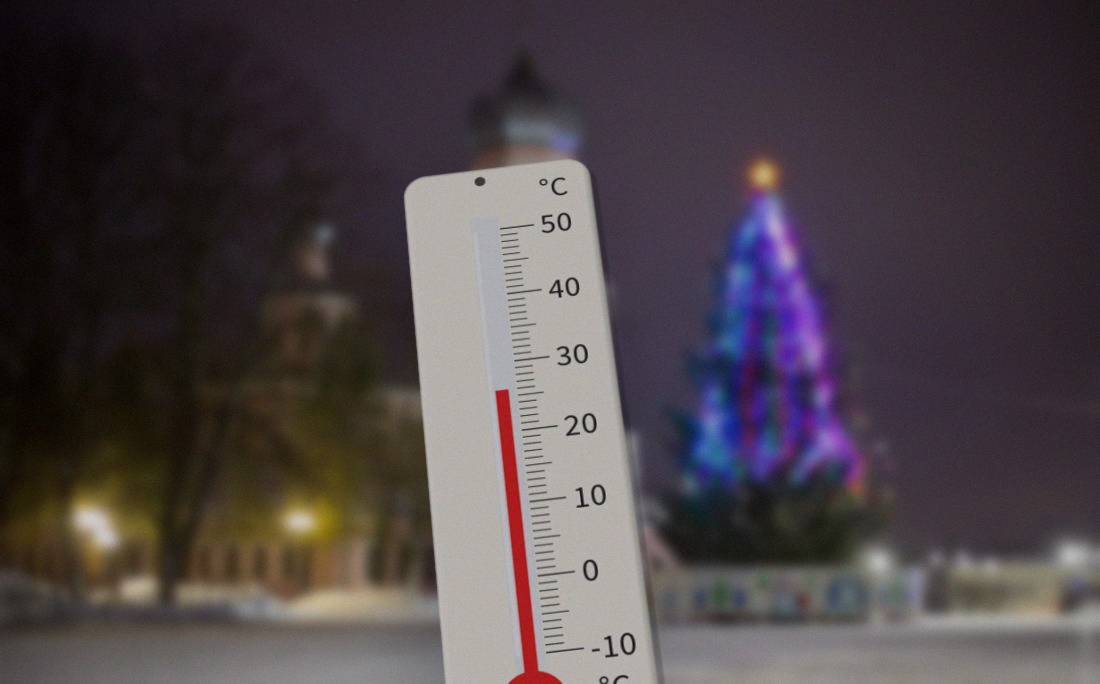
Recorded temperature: 26 °C
